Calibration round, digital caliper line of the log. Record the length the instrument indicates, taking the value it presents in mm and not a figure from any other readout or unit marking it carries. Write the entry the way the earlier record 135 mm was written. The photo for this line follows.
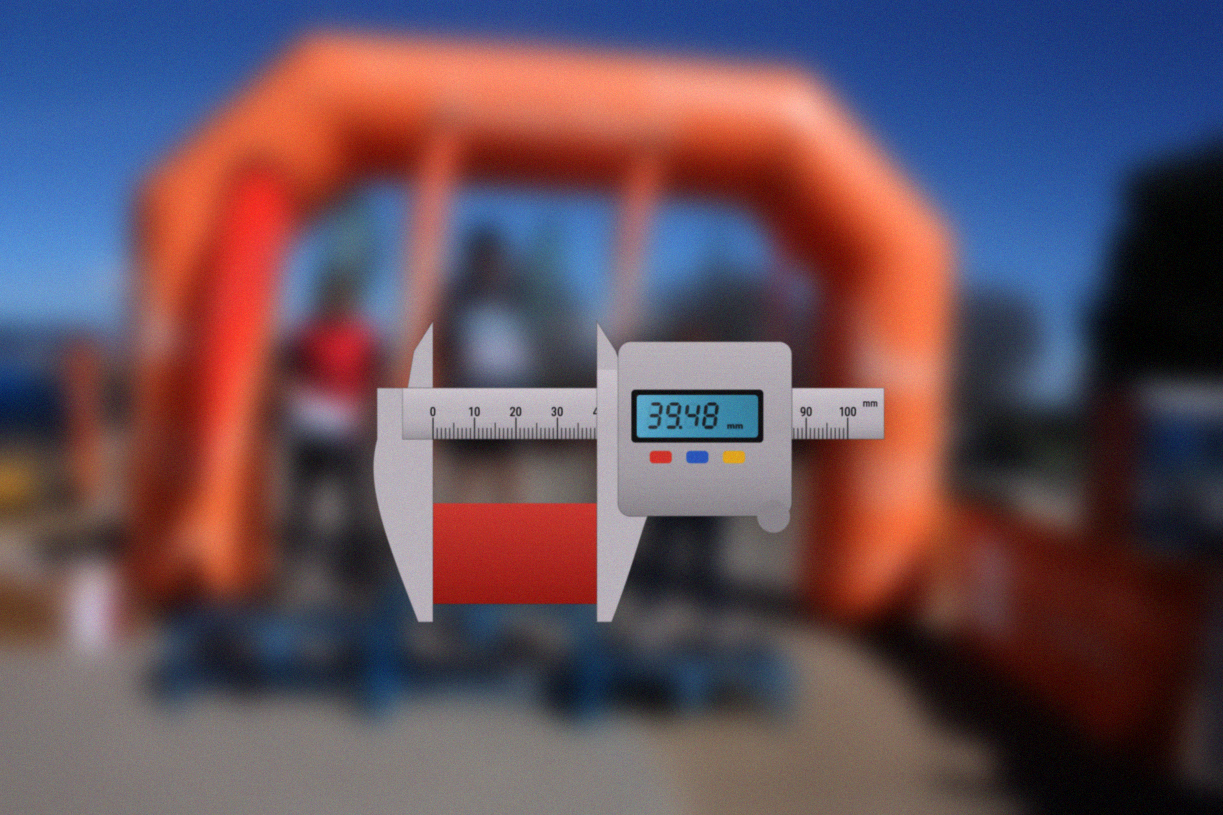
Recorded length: 39.48 mm
